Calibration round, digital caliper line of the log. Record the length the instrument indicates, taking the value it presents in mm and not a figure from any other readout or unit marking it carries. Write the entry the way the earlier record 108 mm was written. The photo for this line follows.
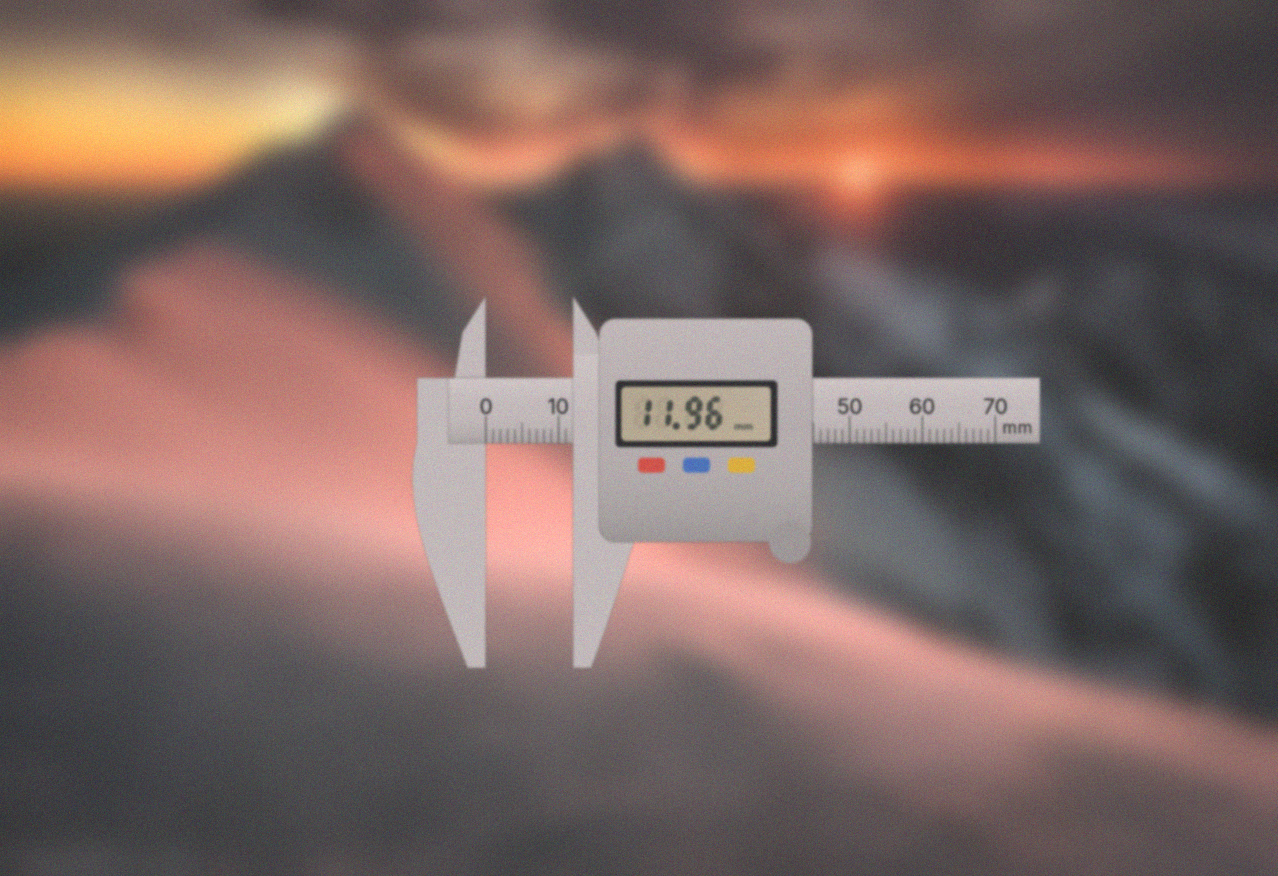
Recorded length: 11.96 mm
